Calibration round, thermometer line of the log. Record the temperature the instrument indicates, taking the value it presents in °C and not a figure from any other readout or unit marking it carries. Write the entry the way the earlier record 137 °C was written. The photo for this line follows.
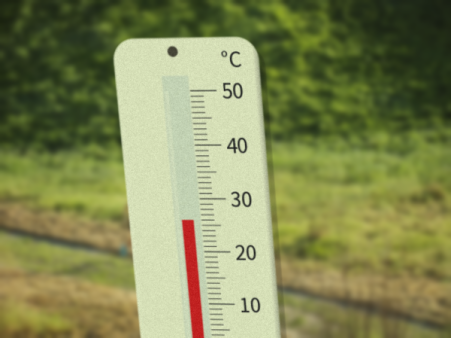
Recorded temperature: 26 °C
